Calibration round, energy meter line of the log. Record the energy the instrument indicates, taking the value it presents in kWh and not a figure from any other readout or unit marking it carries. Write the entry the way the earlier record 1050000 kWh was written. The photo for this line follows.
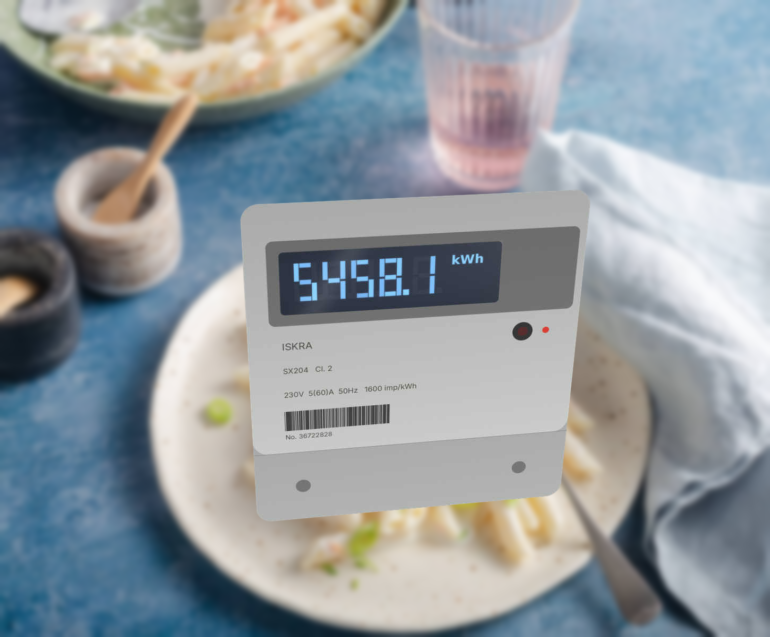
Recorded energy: 5458.1 kWh
